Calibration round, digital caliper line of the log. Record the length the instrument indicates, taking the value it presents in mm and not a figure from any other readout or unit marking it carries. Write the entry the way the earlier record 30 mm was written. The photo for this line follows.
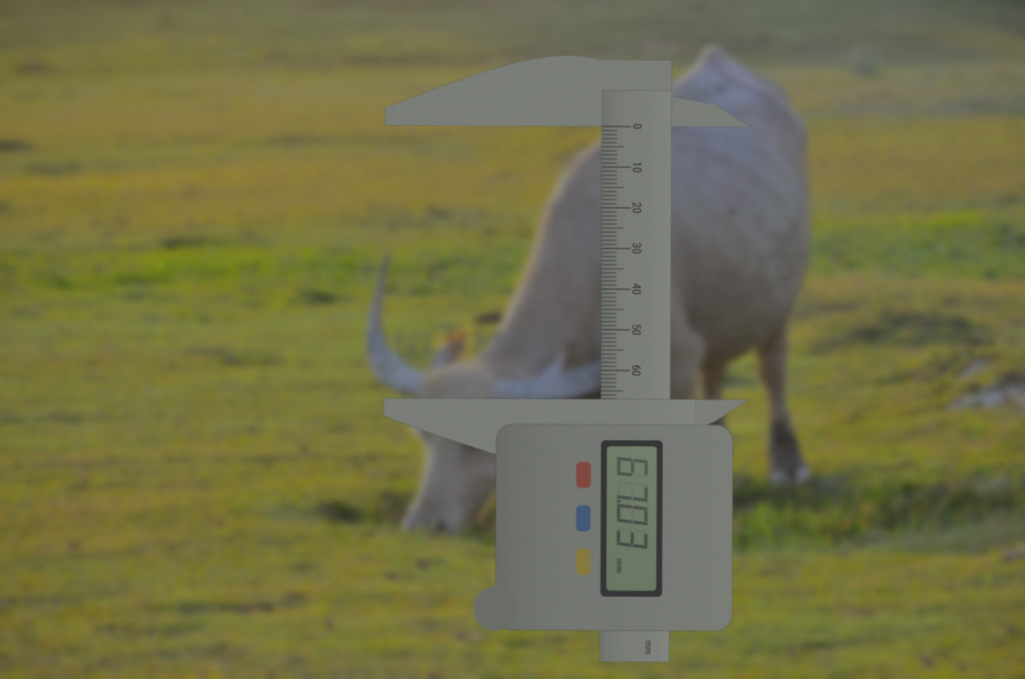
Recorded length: 67.03 mm
